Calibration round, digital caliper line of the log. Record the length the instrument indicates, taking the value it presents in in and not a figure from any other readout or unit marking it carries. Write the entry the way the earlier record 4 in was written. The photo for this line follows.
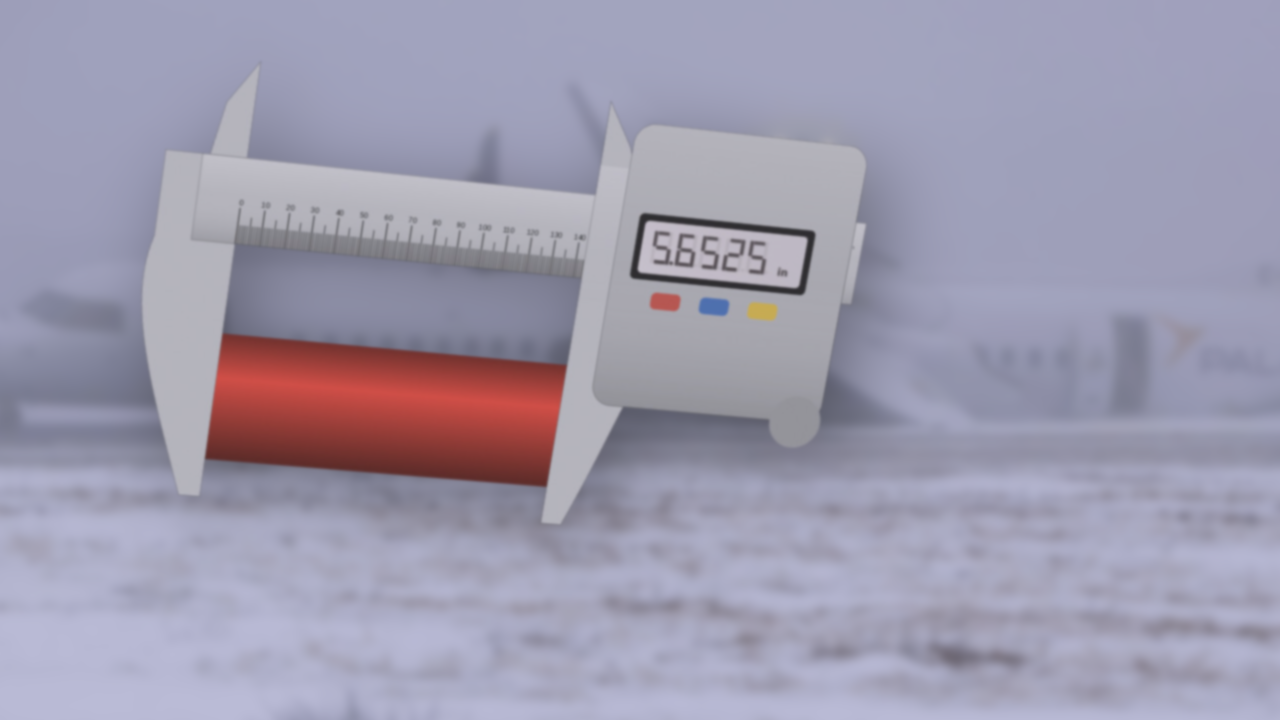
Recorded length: 5.6525 in
